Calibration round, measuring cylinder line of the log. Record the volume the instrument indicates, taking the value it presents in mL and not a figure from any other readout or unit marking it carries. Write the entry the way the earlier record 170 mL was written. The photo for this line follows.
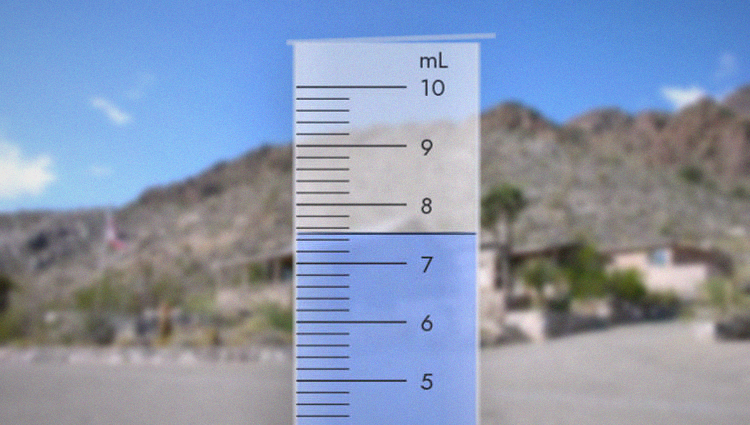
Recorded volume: 7.5 mL
